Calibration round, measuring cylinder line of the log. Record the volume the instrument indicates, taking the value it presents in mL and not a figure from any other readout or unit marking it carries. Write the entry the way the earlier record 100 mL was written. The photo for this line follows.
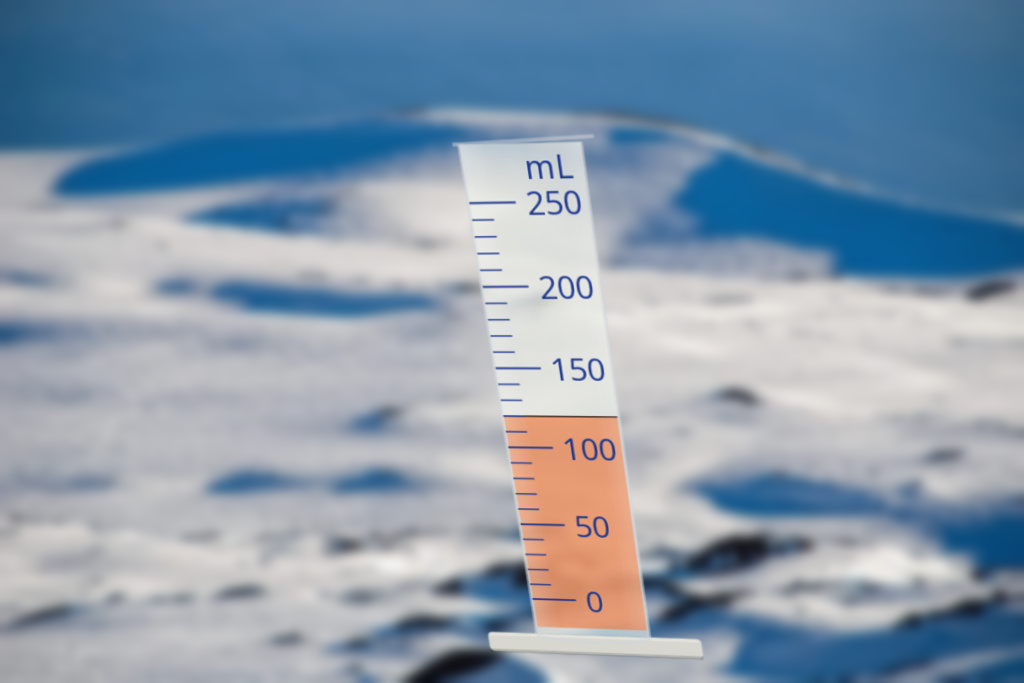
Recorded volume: 120 mL
